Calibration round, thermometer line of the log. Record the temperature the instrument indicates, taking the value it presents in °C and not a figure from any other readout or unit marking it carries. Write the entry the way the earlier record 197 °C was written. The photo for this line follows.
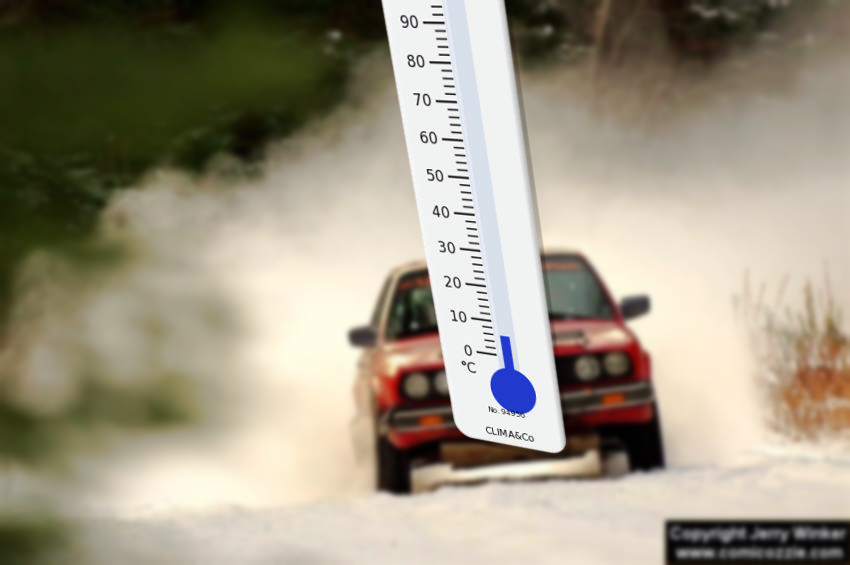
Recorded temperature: 6 °C
